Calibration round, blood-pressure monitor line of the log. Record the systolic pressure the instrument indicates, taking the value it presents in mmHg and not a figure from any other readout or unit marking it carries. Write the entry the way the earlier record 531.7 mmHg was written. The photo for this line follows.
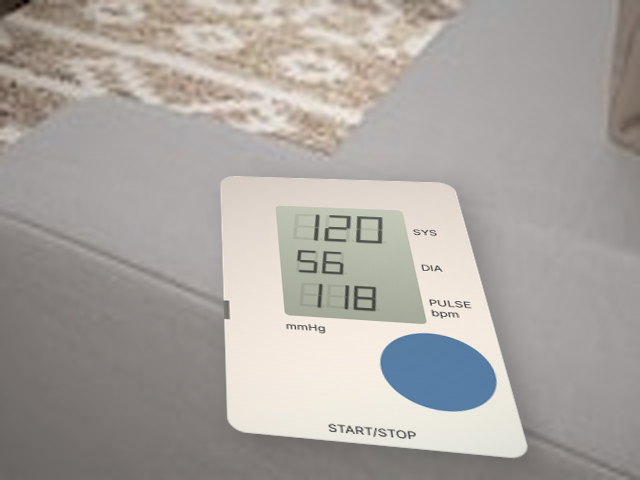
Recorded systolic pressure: 120 mmHg
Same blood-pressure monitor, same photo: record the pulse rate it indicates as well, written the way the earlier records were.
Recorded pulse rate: 118 bpm
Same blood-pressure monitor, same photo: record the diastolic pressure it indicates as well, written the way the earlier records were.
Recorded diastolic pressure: 56 mmHg
